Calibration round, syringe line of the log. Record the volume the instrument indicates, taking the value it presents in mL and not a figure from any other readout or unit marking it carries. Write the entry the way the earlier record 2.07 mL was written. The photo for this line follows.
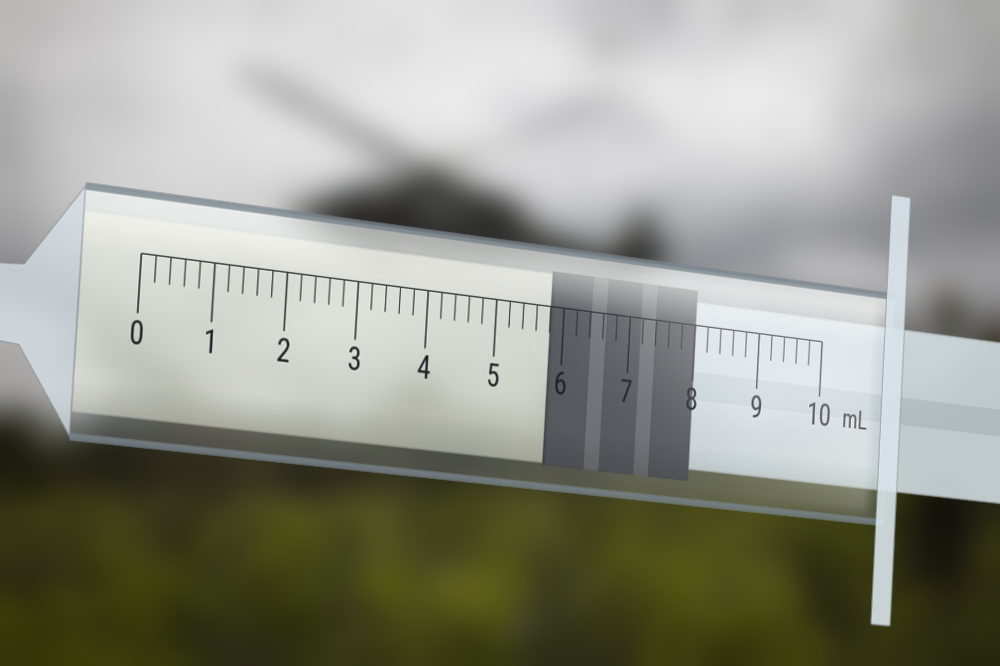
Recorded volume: 5.8 mL
